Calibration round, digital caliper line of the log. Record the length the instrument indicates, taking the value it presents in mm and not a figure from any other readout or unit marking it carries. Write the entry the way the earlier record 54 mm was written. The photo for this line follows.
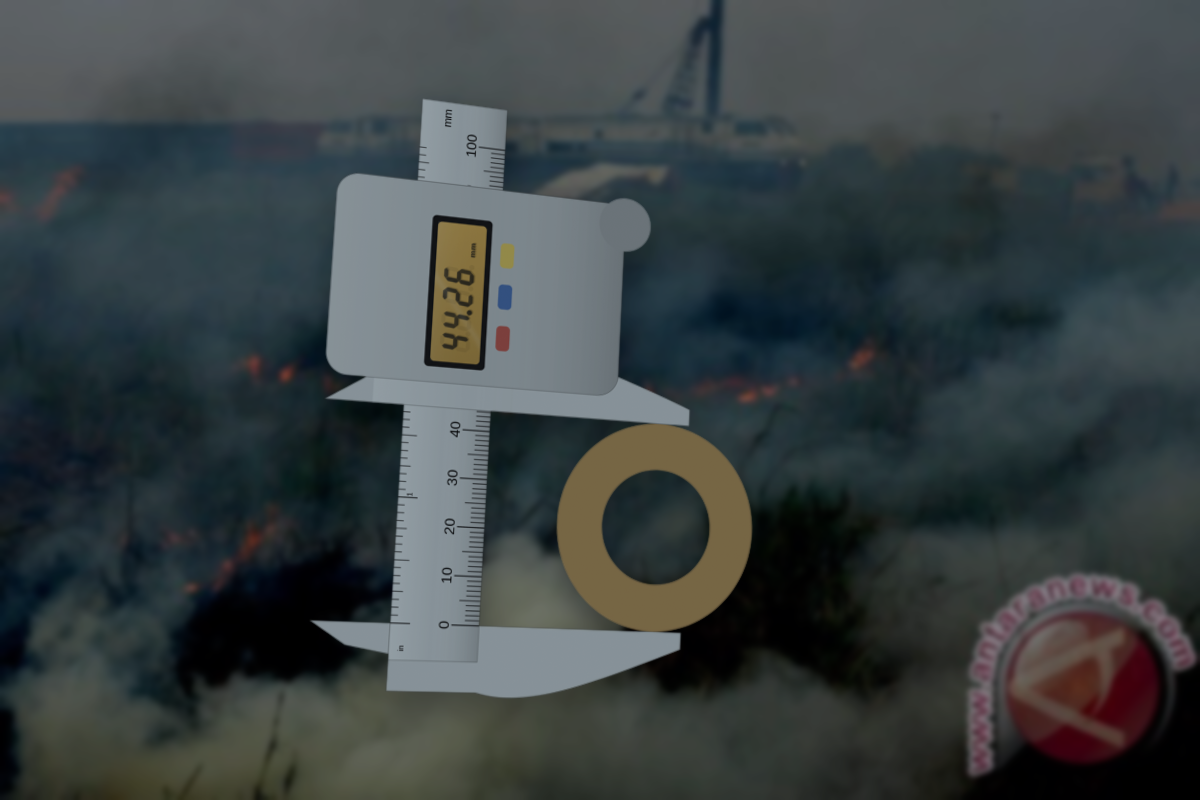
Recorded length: 44.26 mm
